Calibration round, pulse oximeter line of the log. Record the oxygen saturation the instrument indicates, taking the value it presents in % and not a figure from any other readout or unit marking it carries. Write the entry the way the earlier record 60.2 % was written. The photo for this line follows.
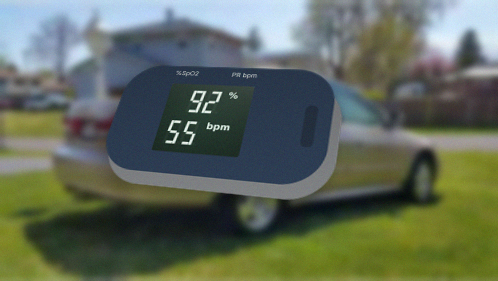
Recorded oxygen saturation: 92 %
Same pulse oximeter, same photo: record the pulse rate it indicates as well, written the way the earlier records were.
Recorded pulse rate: 55 bpm
